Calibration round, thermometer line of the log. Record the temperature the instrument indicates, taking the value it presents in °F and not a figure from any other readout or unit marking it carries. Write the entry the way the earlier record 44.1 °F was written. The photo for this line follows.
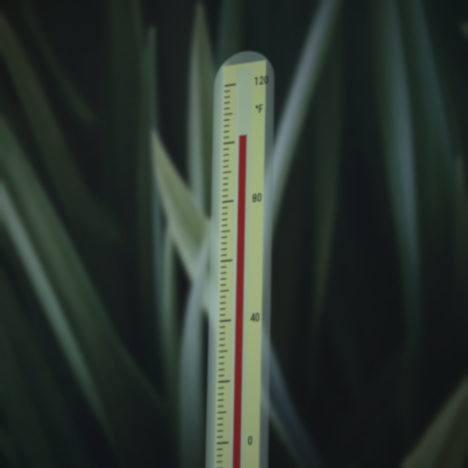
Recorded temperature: 102 °F
